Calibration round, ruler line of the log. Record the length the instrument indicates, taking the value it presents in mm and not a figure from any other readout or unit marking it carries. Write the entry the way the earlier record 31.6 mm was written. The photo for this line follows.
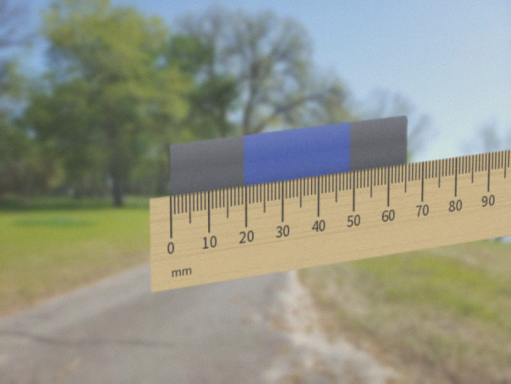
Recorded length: 65 mm
